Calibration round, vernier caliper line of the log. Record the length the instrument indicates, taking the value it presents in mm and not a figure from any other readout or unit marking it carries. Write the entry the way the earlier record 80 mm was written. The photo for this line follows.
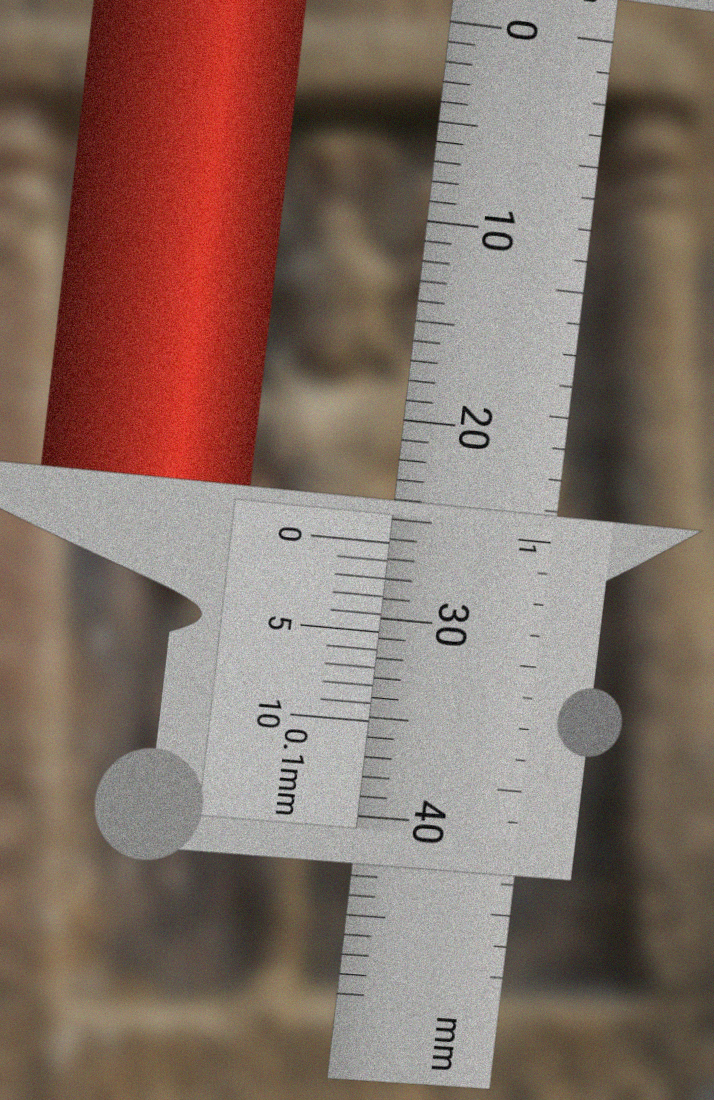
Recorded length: 26.2 mm
